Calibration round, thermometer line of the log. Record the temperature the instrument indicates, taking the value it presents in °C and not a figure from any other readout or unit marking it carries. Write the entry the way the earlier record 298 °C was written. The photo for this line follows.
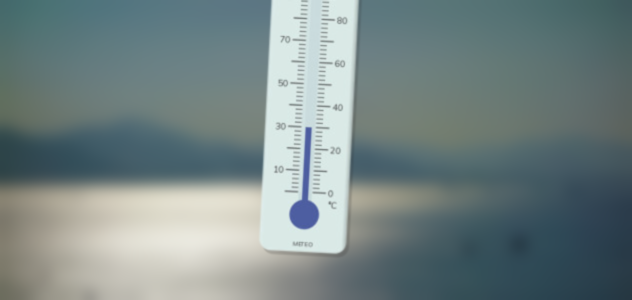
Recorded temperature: 30 °C
